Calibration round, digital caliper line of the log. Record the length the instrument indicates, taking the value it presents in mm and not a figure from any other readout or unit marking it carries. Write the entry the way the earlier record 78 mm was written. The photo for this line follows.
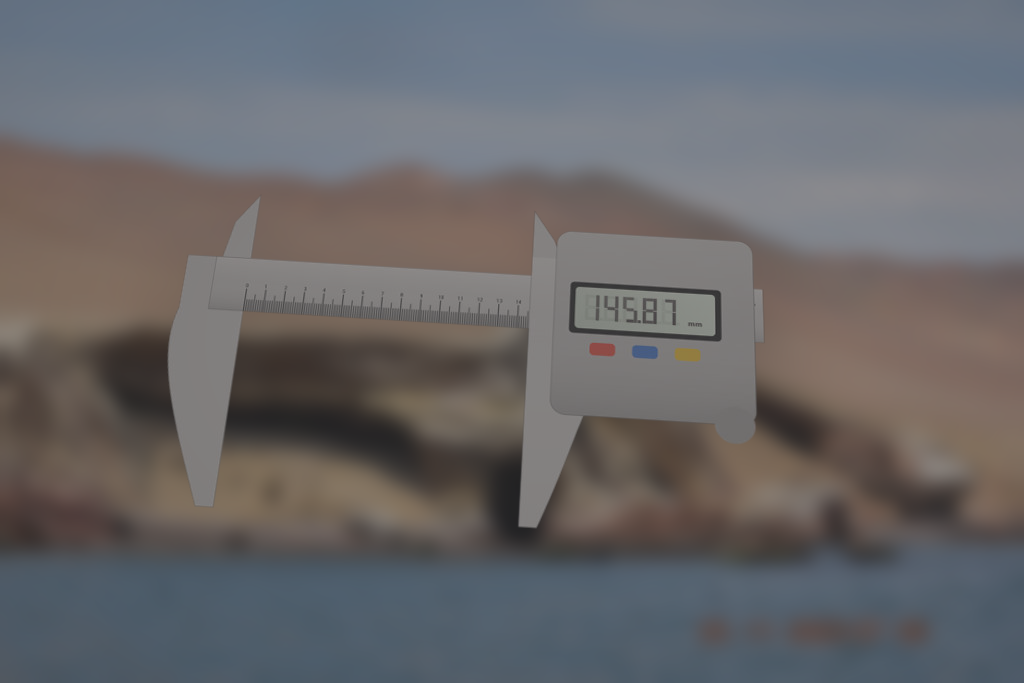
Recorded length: 145.87 mm
